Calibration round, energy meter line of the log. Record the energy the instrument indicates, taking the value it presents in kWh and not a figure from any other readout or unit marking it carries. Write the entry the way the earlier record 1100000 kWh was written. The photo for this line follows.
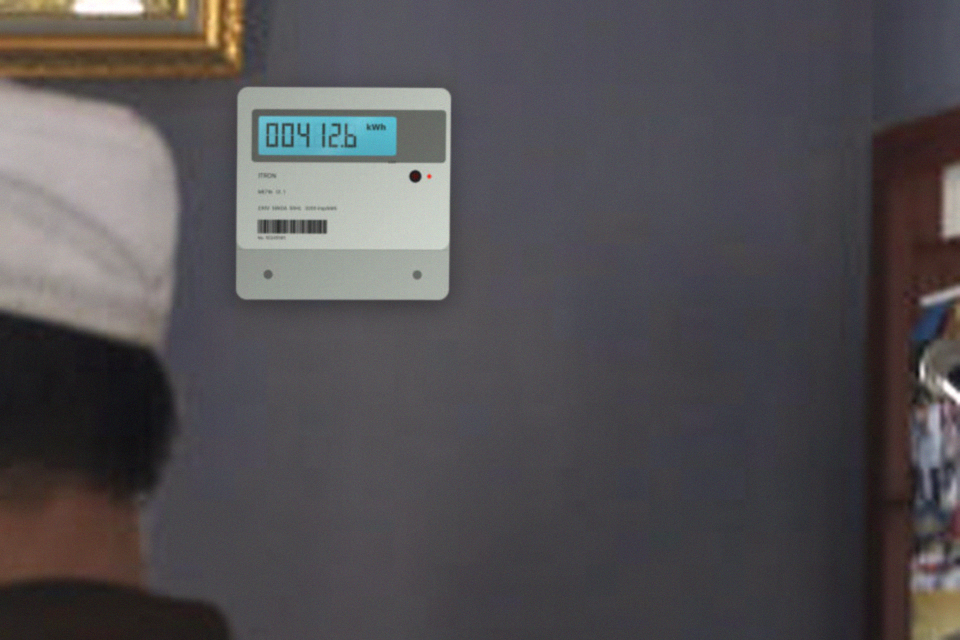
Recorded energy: 412.6 kWh
